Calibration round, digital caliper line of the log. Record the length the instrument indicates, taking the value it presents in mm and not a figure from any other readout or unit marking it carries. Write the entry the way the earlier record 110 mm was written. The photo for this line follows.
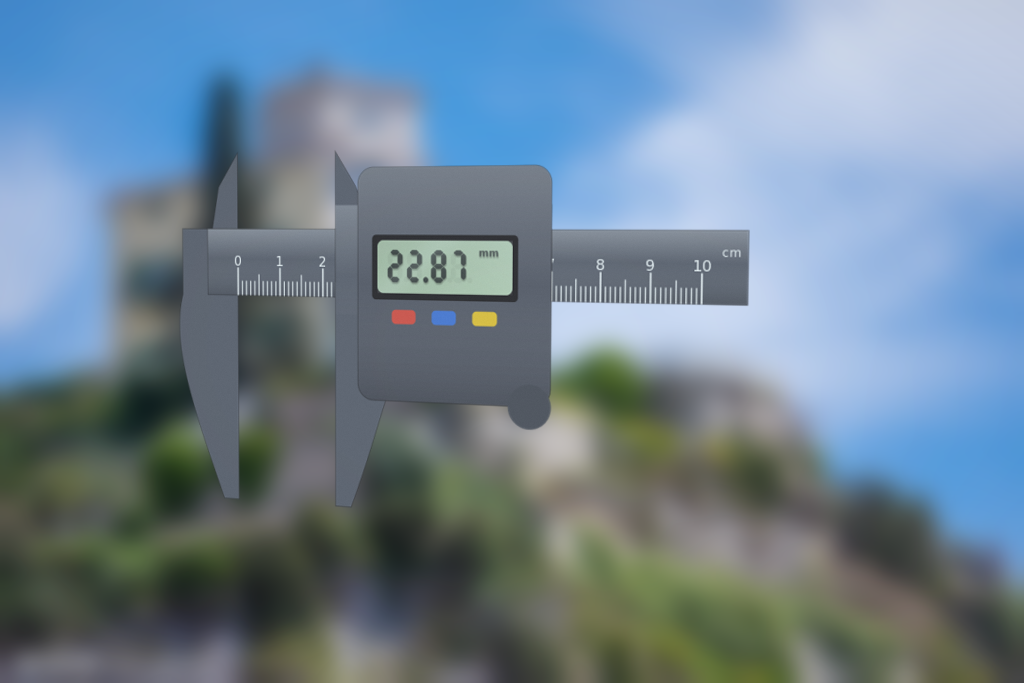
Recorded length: 22.87 mm
